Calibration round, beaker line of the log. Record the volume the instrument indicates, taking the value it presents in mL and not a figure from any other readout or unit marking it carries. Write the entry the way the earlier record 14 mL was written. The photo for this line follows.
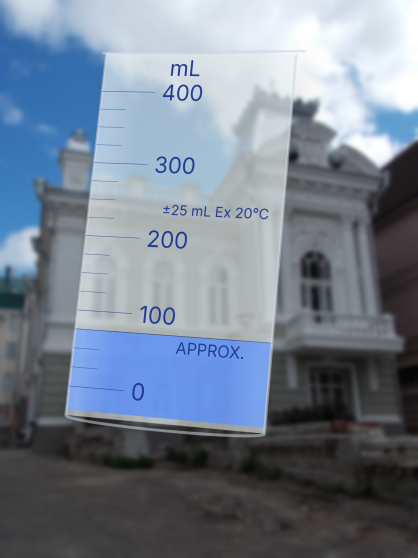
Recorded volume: 75 mL
